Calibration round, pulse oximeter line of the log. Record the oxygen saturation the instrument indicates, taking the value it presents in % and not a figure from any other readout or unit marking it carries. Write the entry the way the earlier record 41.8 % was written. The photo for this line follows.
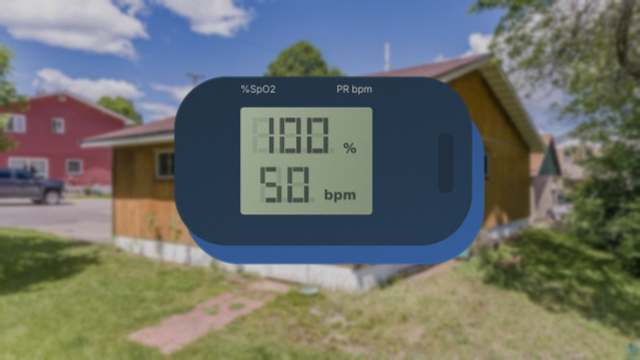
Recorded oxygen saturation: 100 %
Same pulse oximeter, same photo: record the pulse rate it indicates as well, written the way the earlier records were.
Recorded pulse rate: 50 bpm
